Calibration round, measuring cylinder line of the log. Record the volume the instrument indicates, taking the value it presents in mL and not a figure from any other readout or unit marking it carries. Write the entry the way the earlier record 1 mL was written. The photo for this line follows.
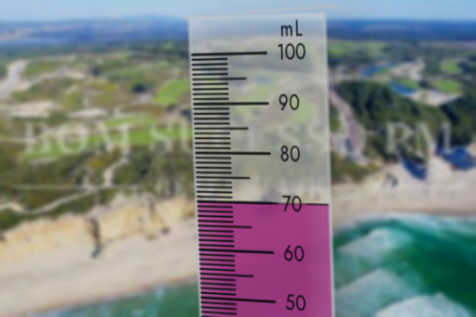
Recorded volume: 70 mL
